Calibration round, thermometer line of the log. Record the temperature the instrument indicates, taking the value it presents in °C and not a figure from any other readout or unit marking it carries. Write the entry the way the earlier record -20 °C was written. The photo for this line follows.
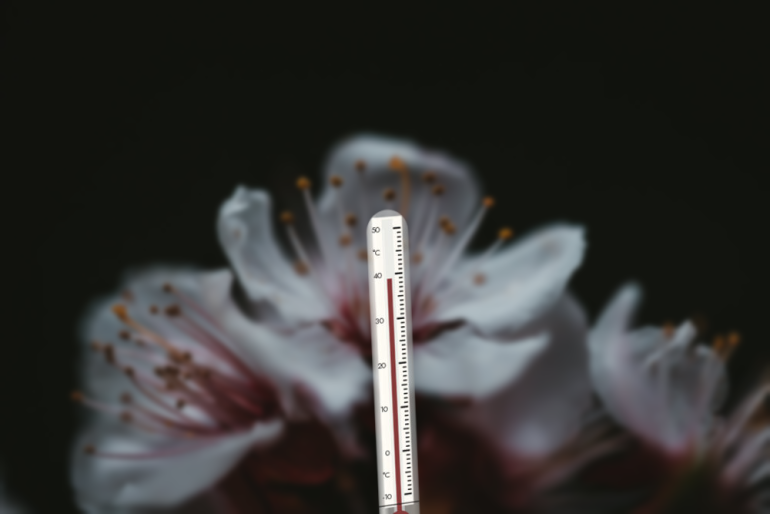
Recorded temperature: 39 °C
